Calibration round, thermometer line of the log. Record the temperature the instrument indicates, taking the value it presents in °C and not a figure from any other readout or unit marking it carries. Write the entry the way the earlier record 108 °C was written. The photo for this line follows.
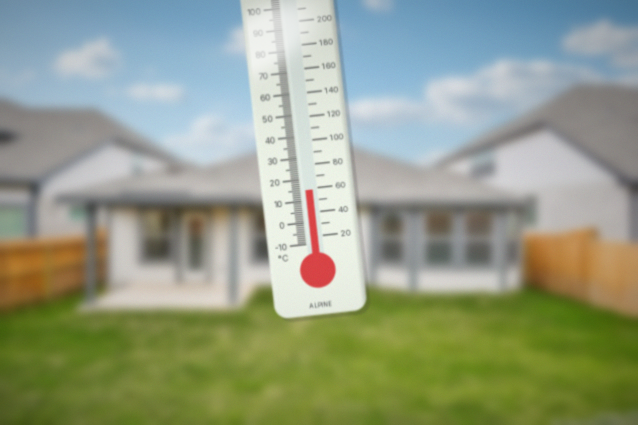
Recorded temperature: 15 °C
